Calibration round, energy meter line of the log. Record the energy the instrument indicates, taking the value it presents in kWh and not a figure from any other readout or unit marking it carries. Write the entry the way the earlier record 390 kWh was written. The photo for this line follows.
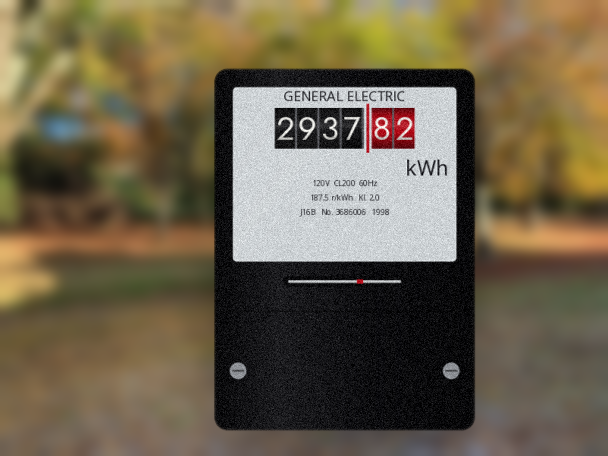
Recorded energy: 2937.82 kWh
